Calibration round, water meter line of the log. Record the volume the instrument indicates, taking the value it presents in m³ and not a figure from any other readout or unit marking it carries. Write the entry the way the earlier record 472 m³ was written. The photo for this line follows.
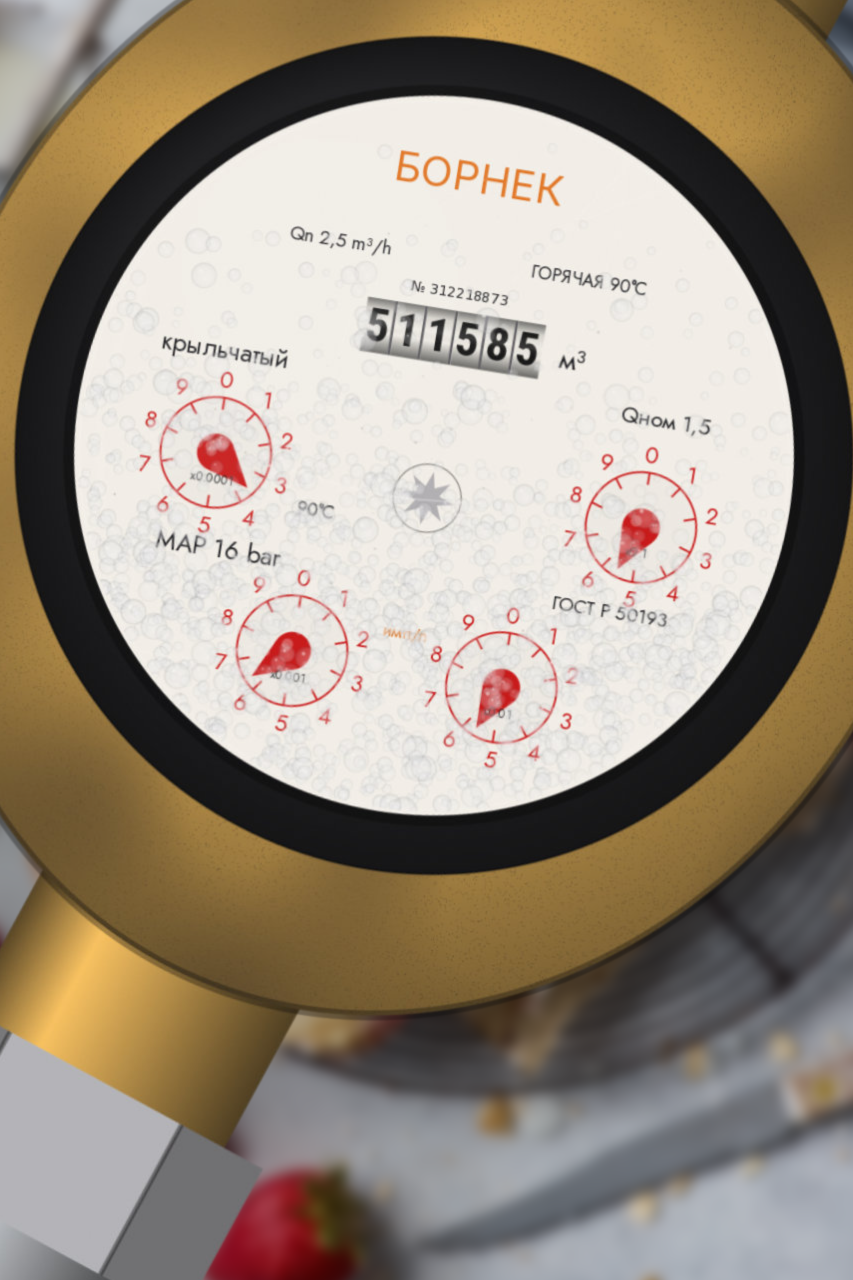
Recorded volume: 511585.5563 m³
